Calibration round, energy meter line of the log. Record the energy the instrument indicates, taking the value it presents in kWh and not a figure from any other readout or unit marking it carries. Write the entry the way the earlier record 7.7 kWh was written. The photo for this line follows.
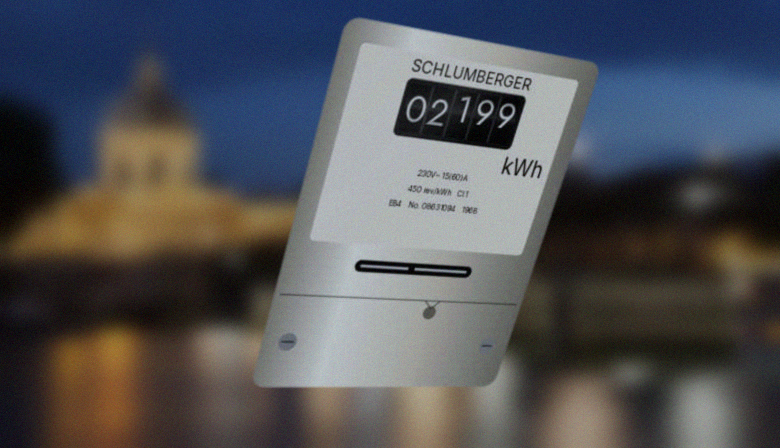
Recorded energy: 2199 kWh
